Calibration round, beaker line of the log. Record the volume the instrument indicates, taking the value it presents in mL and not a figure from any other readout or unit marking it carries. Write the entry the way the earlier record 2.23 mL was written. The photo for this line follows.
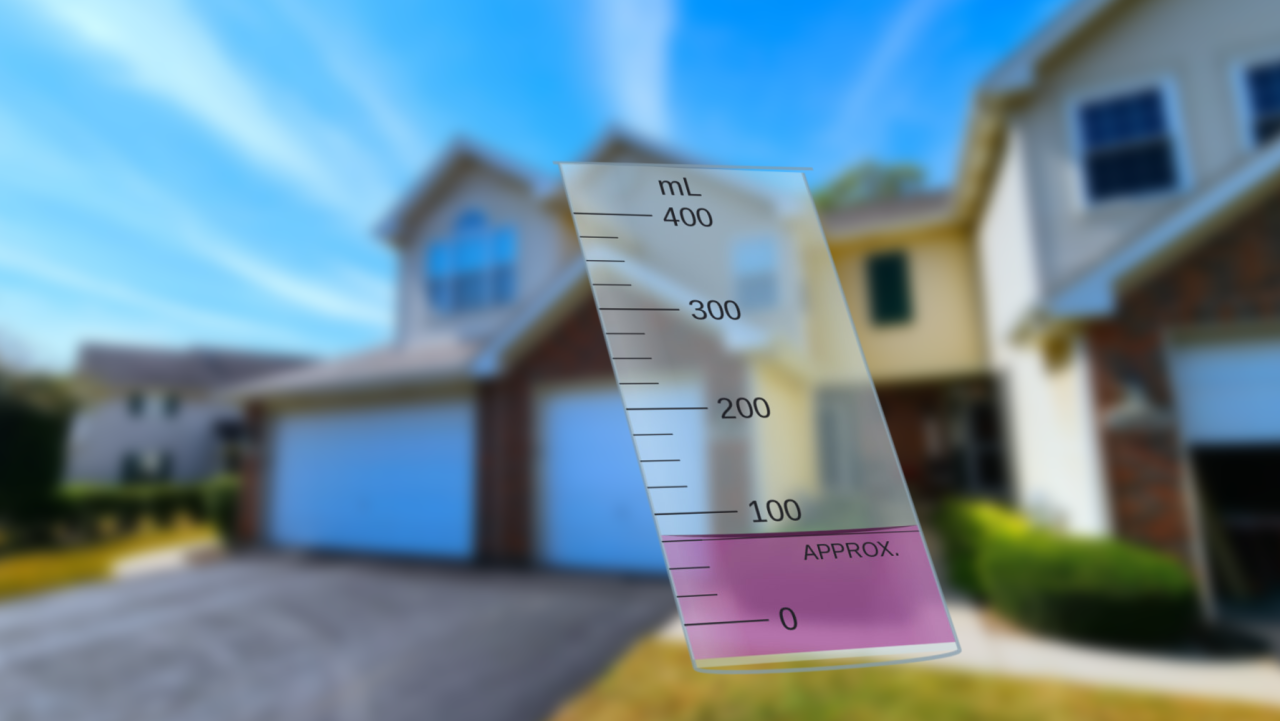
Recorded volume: 75 mL
